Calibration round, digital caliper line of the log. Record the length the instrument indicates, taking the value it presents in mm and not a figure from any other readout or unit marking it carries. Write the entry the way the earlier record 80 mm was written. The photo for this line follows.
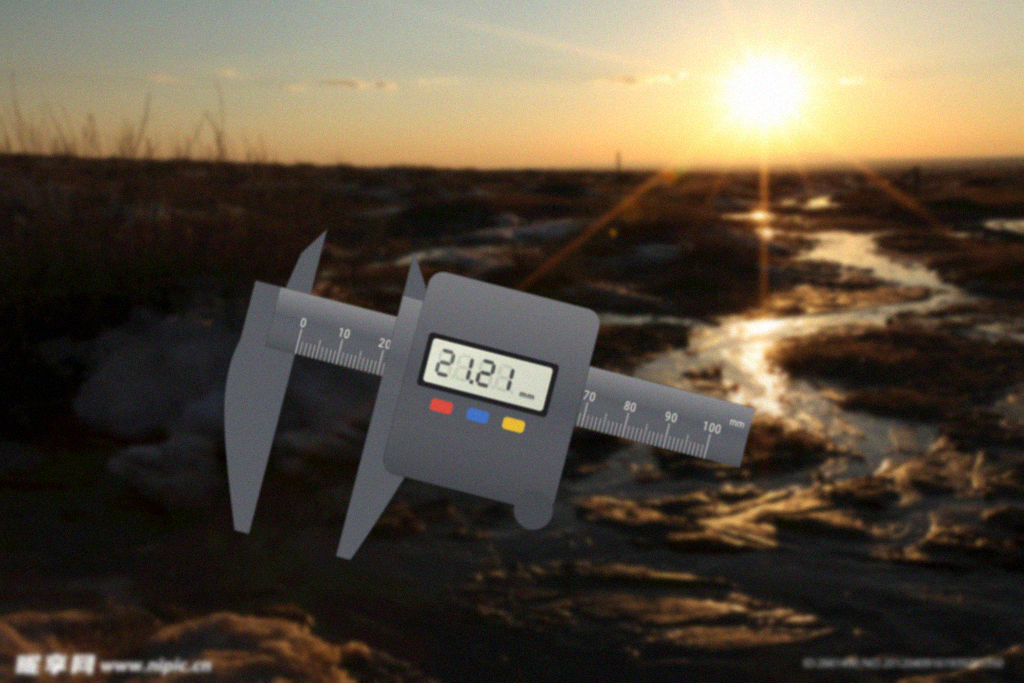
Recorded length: 21.21 mm
